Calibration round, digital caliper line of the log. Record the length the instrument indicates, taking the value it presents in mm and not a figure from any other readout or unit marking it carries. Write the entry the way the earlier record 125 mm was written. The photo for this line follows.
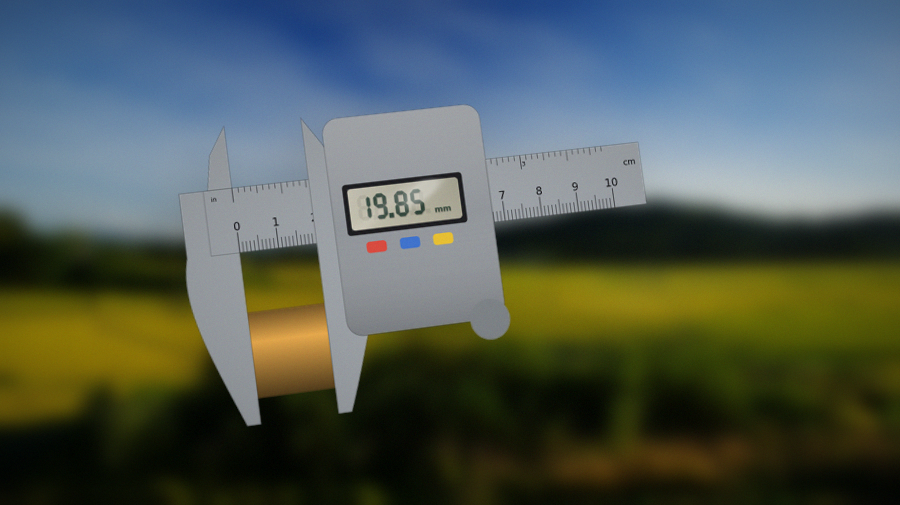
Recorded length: 19.85 mm
